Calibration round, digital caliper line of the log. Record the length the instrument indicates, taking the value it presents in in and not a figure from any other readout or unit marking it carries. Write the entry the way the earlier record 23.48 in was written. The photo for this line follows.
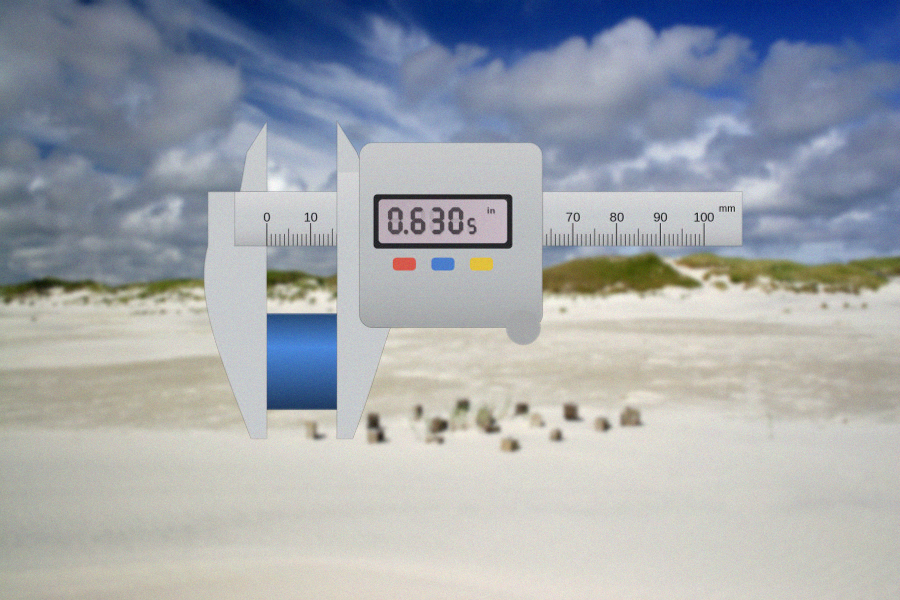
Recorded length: 0.6305 in
